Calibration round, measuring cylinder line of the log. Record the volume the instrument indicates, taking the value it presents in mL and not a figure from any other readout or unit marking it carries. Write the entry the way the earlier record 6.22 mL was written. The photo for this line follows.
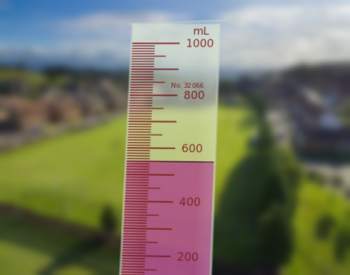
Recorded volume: 550 mL
